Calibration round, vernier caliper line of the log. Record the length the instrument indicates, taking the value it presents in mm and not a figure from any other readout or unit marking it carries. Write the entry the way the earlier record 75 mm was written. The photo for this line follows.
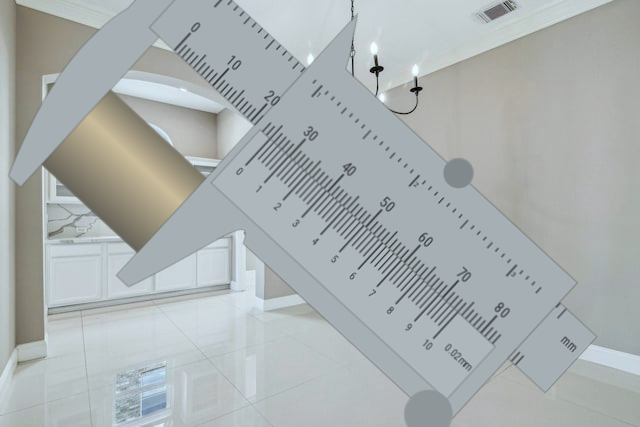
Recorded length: 25.0 mm
